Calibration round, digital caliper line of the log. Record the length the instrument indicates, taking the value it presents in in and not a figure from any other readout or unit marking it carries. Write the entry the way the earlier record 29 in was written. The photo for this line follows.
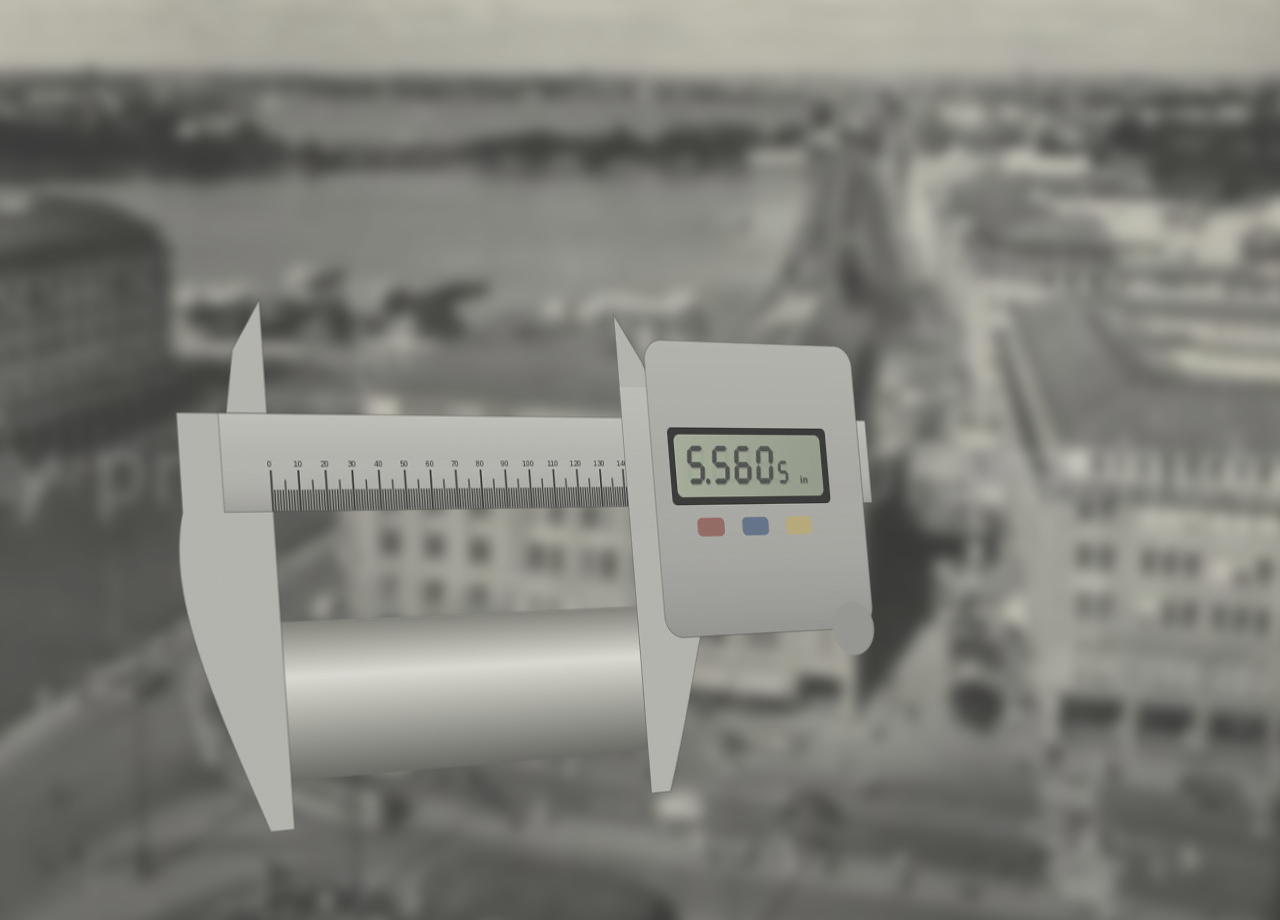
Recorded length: 5.5605 in
